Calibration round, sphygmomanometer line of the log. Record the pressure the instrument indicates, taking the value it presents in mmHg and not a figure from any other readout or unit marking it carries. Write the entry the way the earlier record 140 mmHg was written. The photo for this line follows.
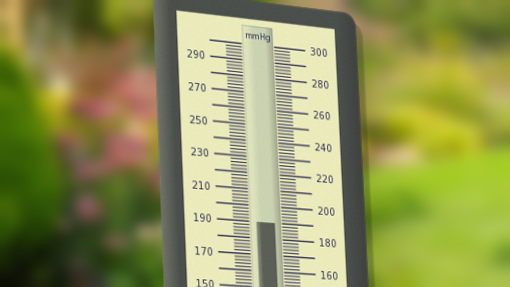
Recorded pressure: 190 mmHg
